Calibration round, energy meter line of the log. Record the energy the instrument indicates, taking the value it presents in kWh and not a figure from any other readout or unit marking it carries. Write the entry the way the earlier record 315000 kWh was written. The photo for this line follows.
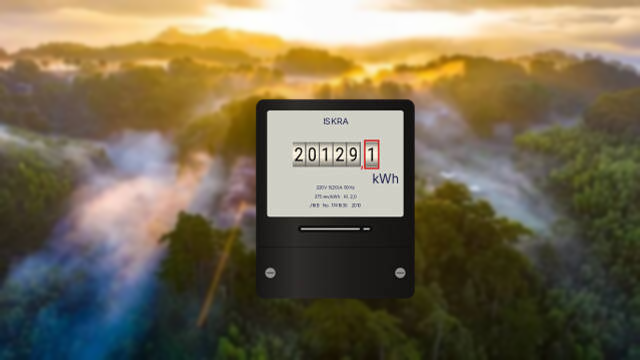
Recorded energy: 20129.1 kWh
